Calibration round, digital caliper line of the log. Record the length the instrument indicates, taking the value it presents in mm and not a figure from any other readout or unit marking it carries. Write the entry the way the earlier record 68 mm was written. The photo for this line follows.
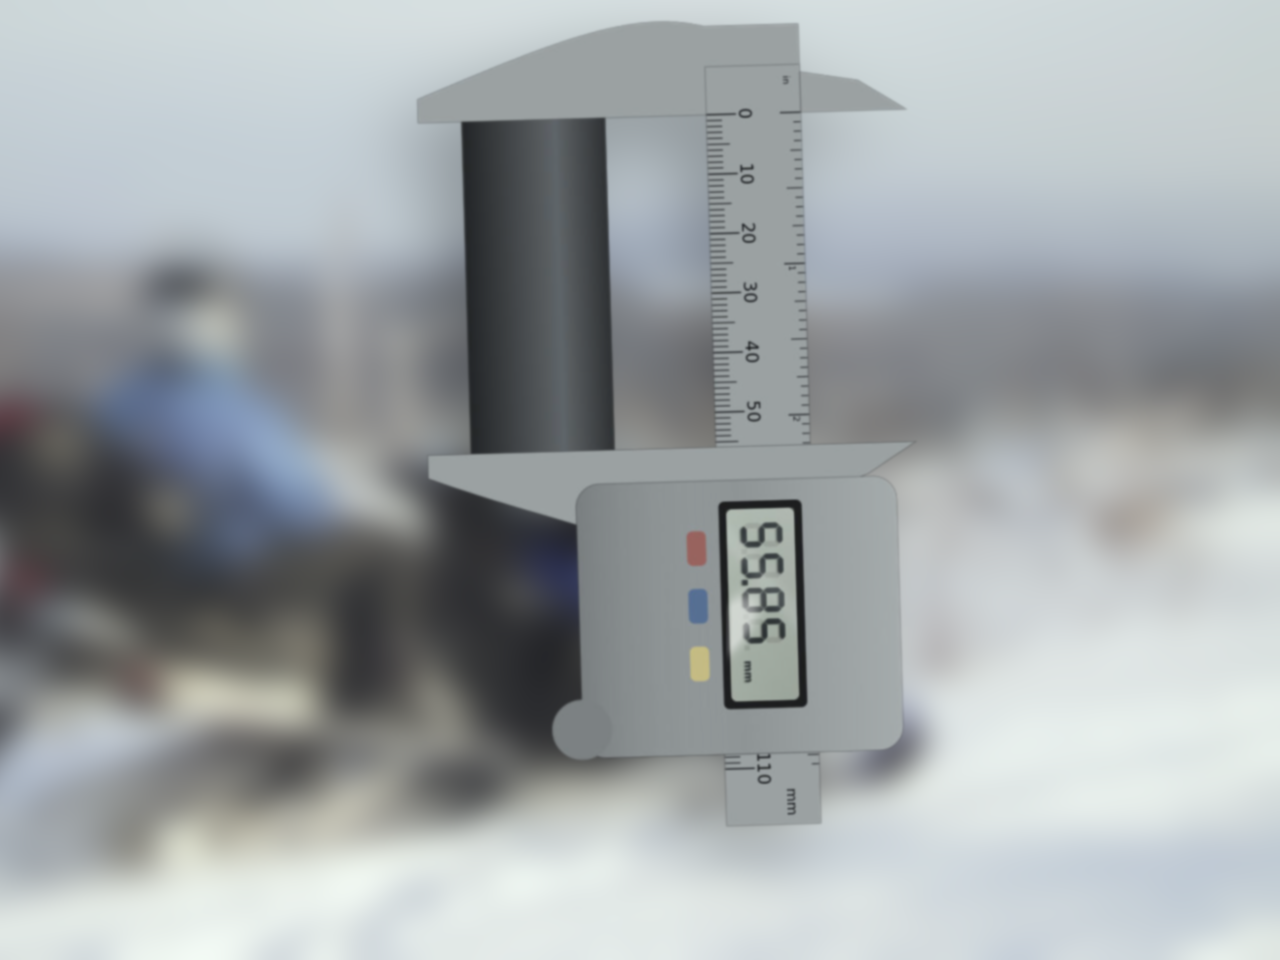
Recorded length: 55.85 mm
